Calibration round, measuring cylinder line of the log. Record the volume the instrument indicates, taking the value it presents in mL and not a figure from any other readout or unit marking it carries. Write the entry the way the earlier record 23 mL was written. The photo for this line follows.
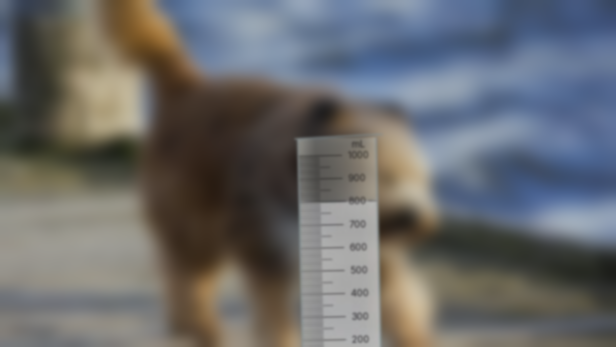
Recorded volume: 800 mL
